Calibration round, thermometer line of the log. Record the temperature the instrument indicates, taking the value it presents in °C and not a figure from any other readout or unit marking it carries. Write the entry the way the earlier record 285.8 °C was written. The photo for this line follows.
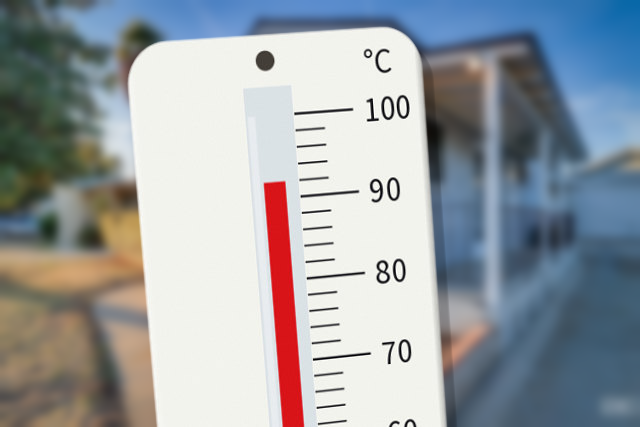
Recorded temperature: 92 °C
